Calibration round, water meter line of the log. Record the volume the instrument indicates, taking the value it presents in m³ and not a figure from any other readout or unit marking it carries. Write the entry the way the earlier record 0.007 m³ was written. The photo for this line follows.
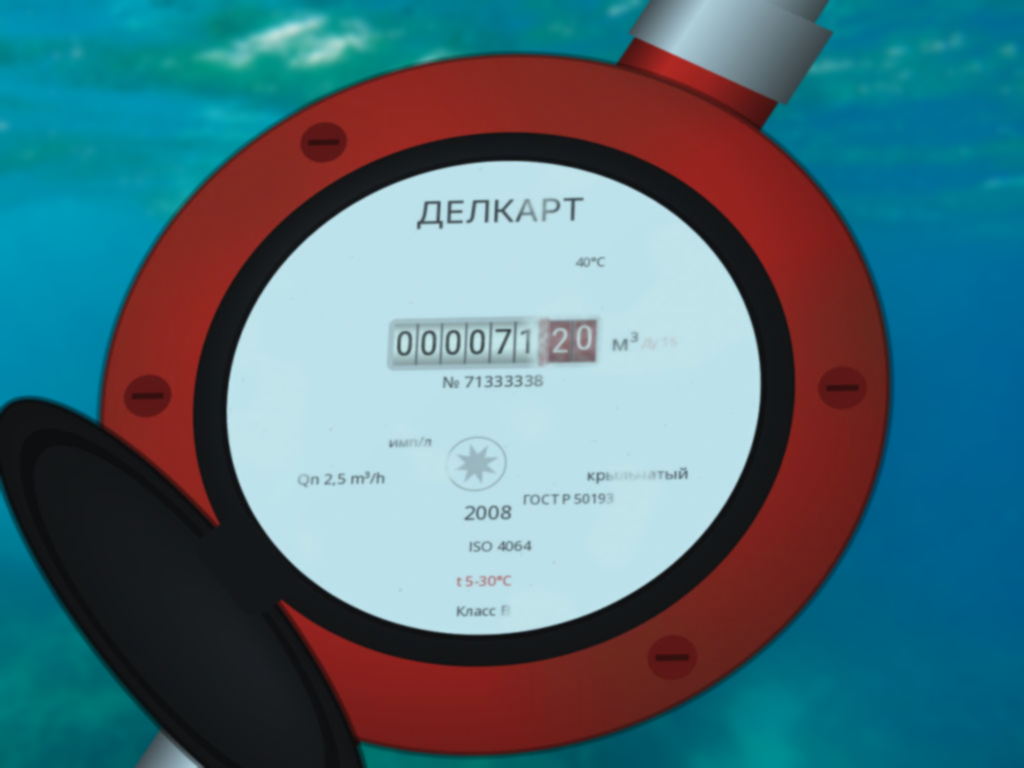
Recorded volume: 71.20 m³
